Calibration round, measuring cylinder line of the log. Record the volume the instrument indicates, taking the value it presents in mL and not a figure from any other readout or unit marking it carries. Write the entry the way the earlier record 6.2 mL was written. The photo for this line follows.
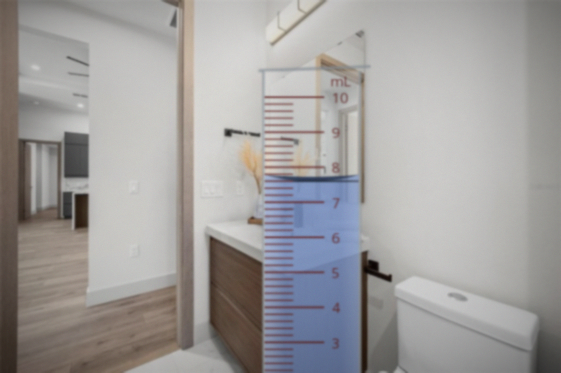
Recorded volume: 7.6 mL
